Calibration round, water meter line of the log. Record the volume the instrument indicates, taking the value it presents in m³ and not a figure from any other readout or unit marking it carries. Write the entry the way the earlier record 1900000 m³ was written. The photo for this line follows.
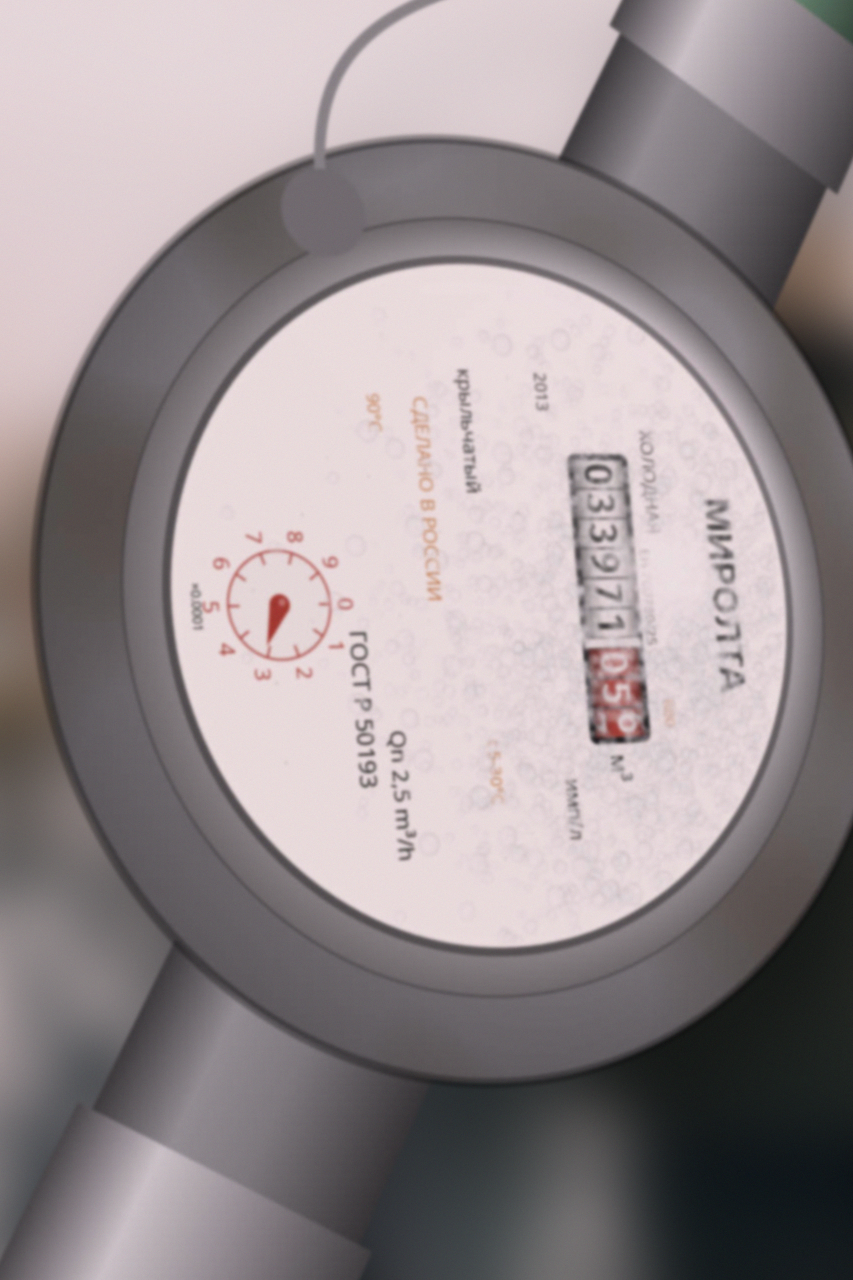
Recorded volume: 33971.0563 m³
